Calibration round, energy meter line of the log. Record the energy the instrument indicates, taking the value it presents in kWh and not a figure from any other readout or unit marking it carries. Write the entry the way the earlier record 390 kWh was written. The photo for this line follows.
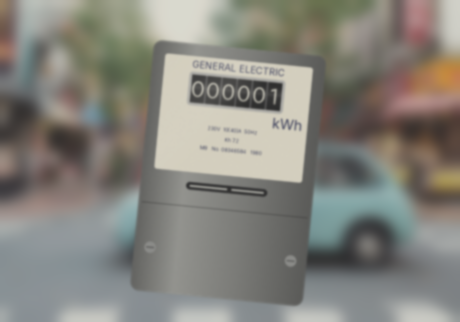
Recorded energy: 1 kWh
